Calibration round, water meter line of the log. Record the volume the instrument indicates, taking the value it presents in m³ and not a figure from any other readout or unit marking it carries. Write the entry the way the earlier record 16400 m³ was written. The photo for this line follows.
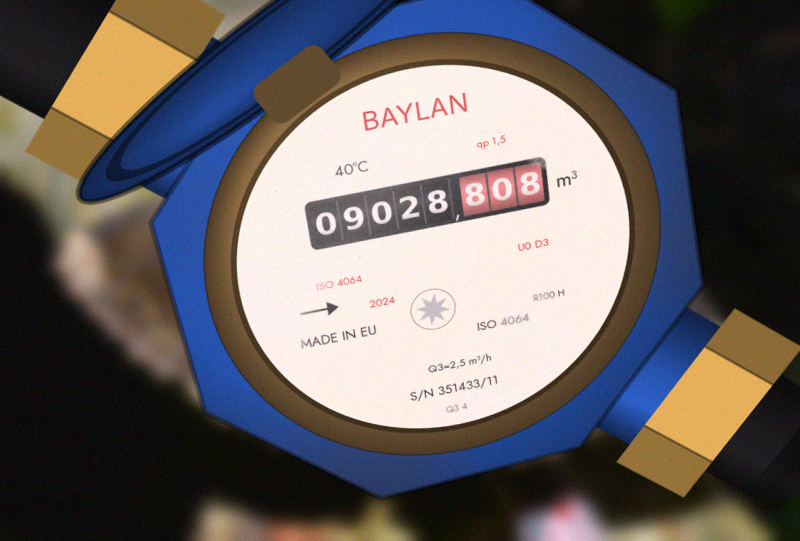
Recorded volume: 9028.808 m³
